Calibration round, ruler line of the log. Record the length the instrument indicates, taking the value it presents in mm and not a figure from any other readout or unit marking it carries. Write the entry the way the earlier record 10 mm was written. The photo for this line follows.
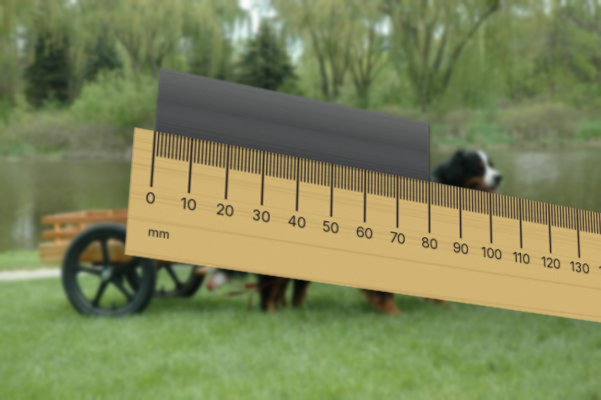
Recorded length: 80 mm
